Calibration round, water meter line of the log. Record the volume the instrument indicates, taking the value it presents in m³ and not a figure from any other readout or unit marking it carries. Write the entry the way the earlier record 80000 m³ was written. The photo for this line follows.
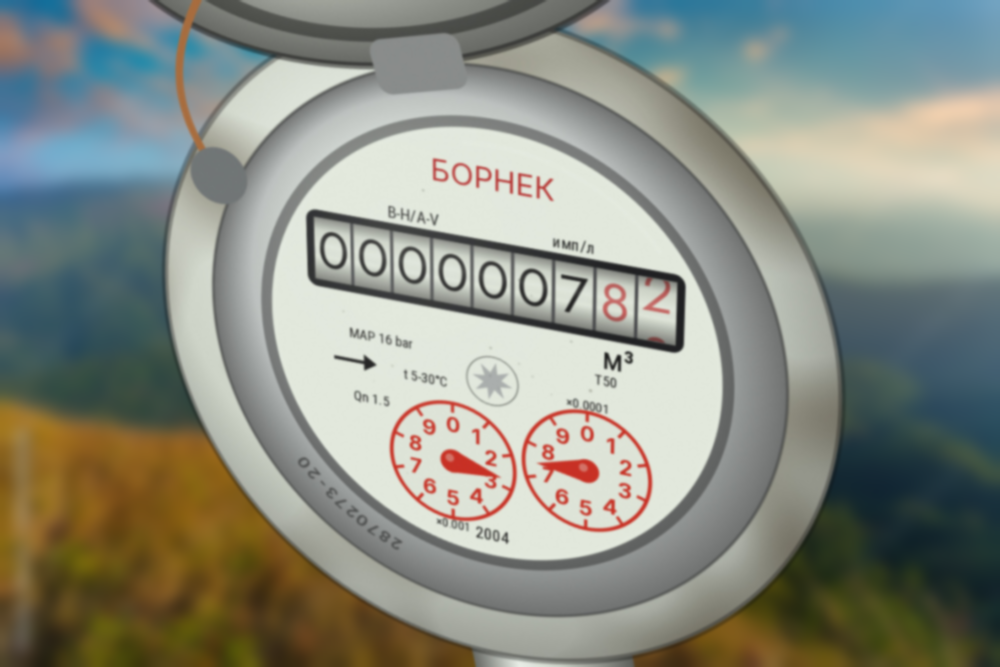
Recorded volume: 7.8227 m³
